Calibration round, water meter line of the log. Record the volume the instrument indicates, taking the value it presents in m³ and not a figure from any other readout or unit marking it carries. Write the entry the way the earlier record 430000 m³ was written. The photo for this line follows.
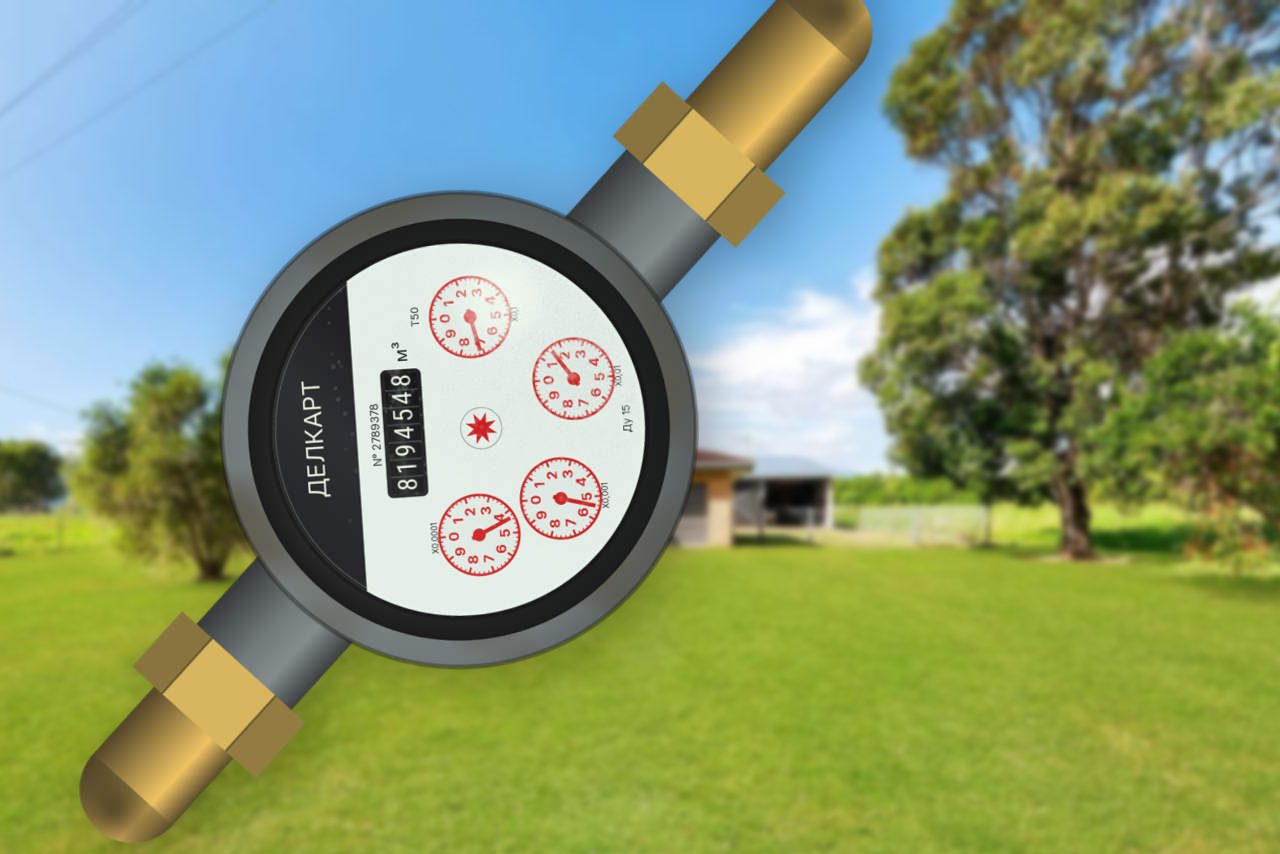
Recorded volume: 8194548.7154 m³
